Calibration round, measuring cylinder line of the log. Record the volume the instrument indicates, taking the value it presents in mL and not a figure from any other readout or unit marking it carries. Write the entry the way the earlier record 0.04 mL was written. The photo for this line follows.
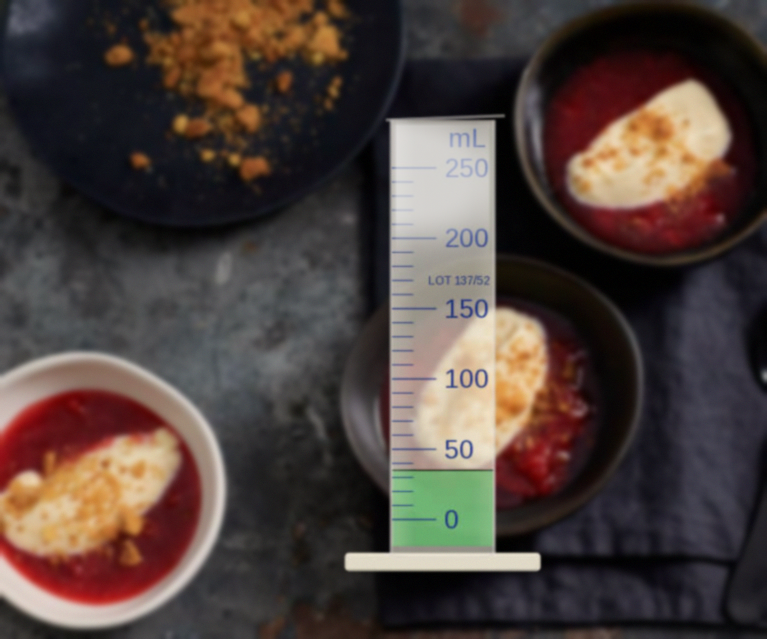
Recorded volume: 35 mL
